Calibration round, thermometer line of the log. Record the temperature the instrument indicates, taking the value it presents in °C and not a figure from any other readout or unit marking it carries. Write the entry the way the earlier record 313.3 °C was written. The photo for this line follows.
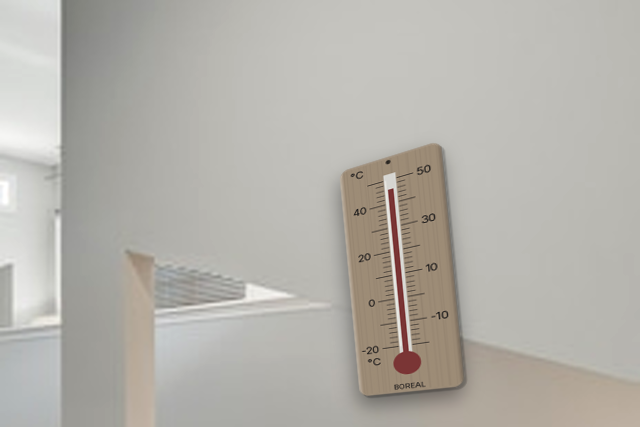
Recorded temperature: 46 °C
